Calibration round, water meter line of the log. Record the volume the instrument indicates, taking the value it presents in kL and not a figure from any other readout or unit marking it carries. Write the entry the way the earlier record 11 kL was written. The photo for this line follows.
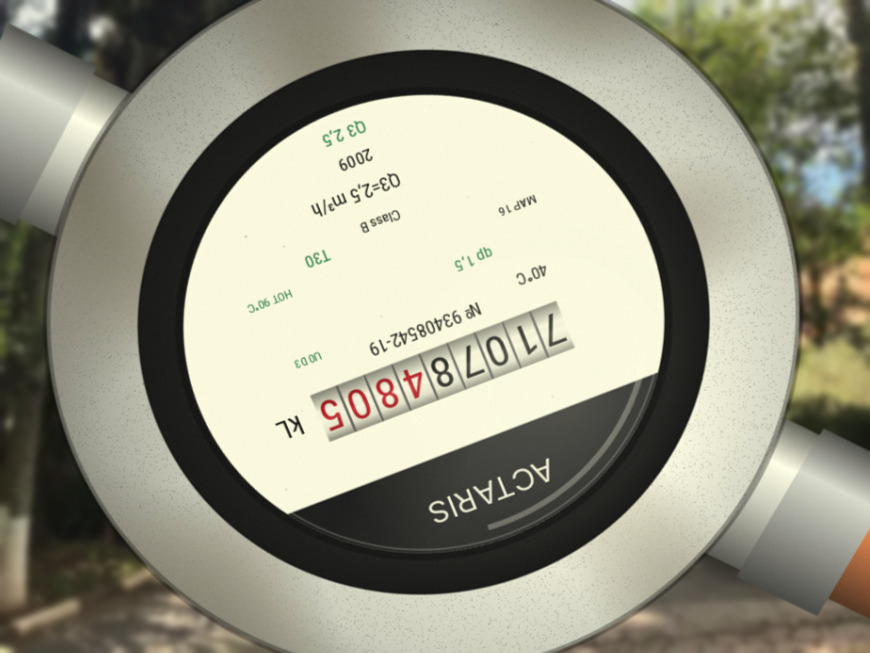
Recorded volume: 71078.4805 kL
